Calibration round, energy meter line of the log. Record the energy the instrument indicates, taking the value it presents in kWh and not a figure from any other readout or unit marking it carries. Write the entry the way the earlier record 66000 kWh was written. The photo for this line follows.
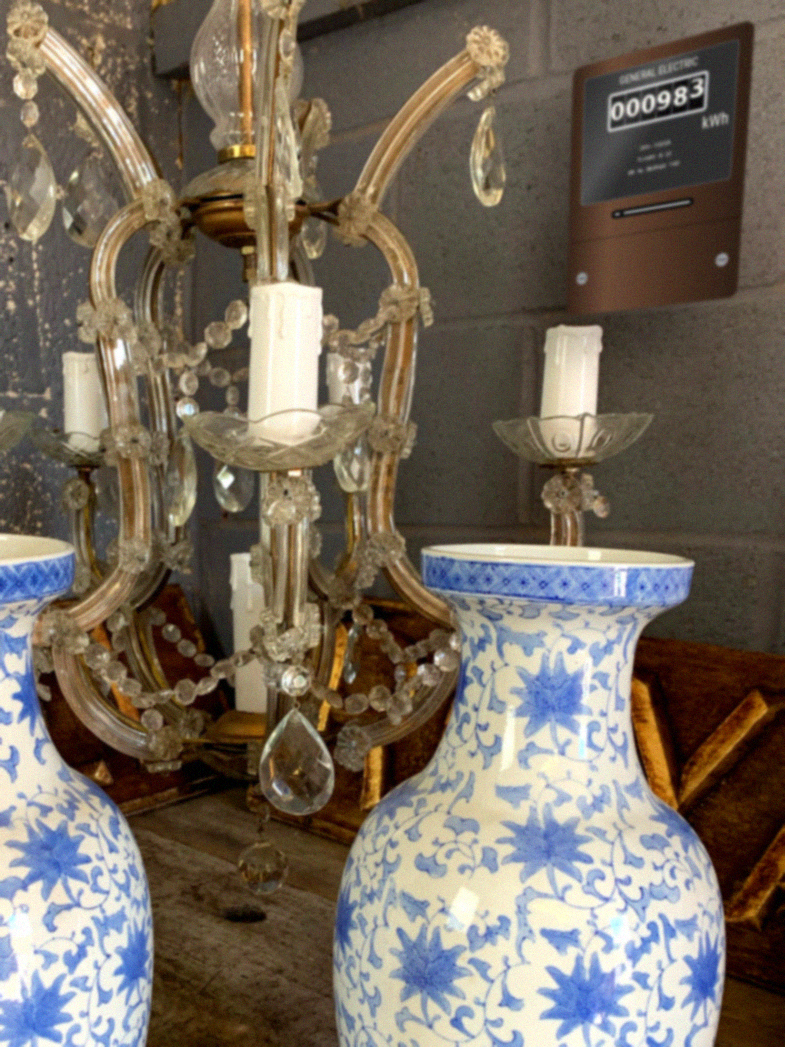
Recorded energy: 983 kWh
